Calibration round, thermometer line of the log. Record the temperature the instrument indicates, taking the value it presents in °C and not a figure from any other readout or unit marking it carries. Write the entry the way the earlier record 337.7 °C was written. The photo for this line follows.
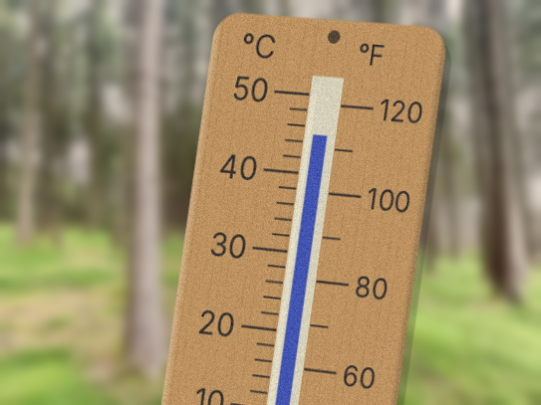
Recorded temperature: 45 °C
